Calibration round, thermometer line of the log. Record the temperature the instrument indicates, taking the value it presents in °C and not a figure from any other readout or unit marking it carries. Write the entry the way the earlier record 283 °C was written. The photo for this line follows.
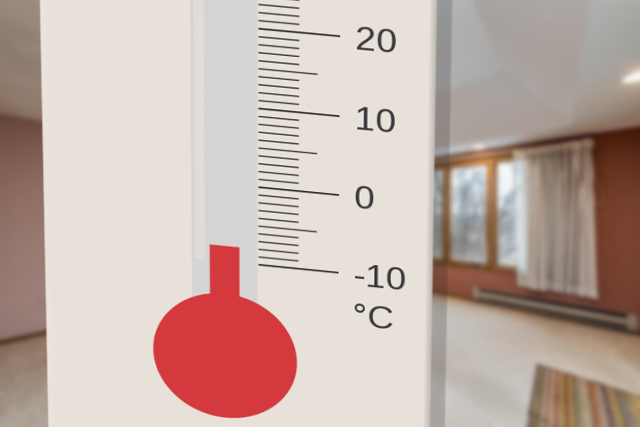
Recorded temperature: -8 °C
